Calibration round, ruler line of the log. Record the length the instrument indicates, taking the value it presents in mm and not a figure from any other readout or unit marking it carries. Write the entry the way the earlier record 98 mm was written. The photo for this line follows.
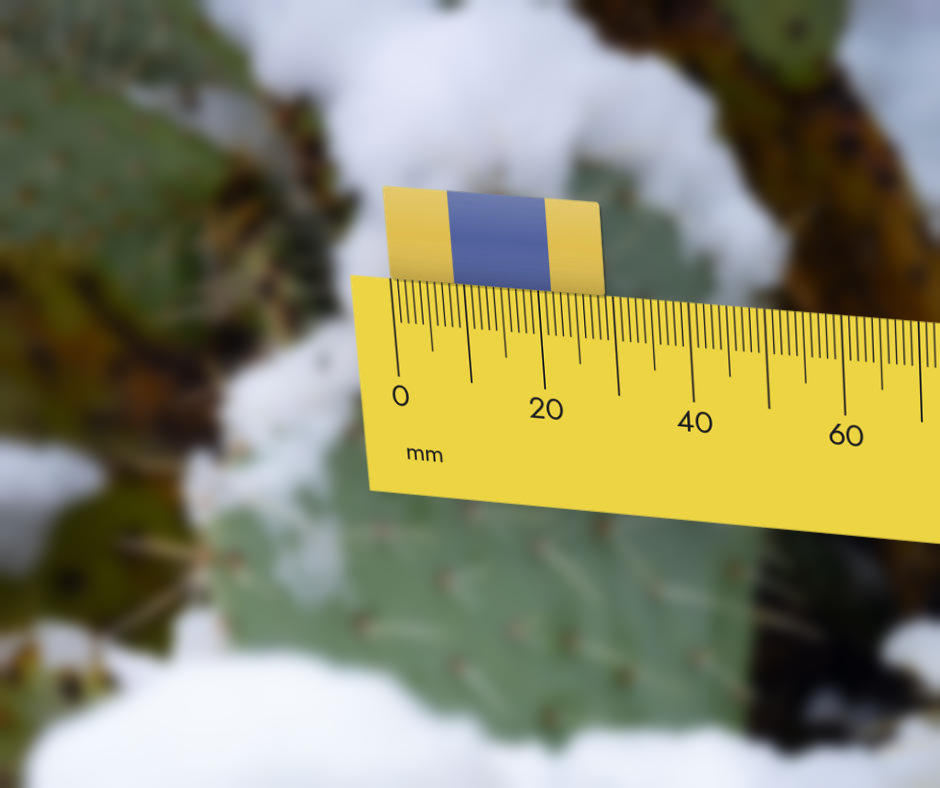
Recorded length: 29 mm
